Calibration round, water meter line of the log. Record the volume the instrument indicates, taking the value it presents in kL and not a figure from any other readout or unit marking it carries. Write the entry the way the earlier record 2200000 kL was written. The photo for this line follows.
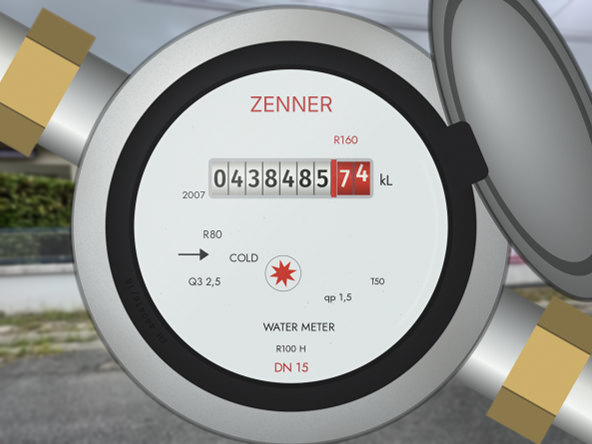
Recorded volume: 438485.74 kL
